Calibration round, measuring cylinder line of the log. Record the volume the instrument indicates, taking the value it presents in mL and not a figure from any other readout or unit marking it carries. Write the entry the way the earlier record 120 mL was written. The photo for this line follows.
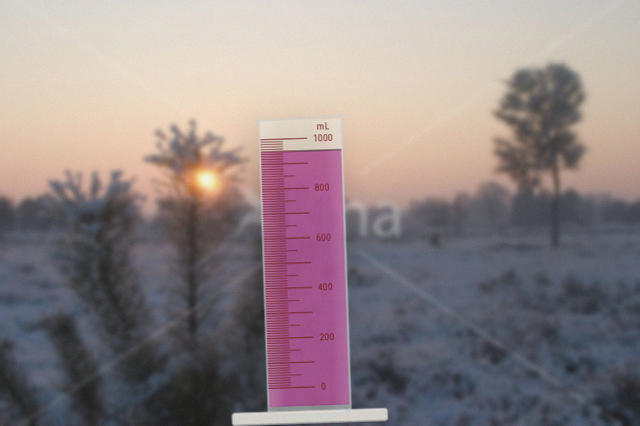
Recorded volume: 950 mL
